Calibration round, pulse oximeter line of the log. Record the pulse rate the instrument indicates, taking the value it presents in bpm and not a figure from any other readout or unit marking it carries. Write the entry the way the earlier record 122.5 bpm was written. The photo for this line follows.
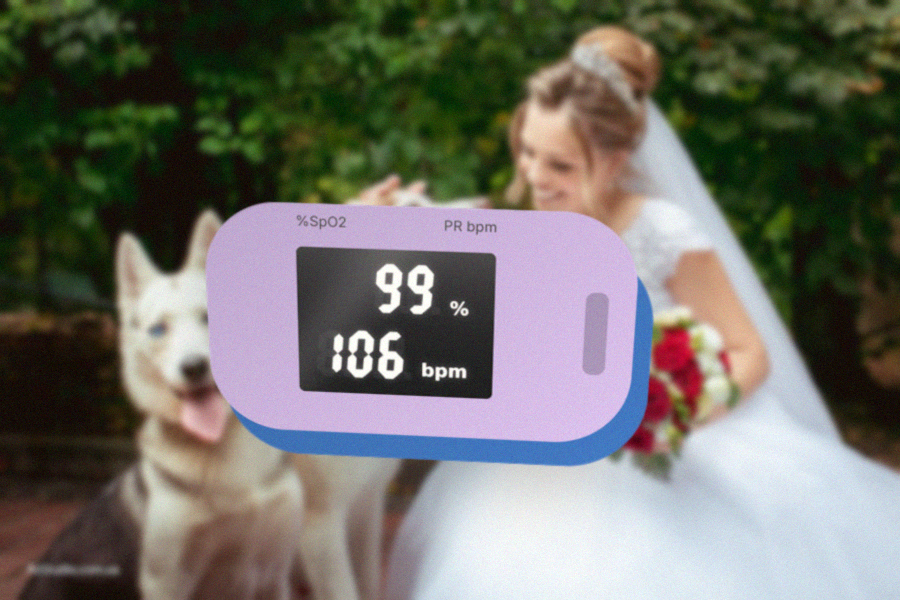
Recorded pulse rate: 106 bpm
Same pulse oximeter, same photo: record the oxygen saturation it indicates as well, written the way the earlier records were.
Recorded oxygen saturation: 99 %
